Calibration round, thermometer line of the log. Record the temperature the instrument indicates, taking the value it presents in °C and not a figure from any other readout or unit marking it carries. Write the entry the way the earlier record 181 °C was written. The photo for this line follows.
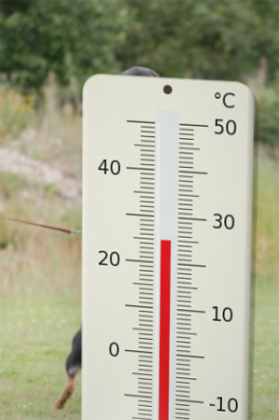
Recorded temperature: 25 °C
